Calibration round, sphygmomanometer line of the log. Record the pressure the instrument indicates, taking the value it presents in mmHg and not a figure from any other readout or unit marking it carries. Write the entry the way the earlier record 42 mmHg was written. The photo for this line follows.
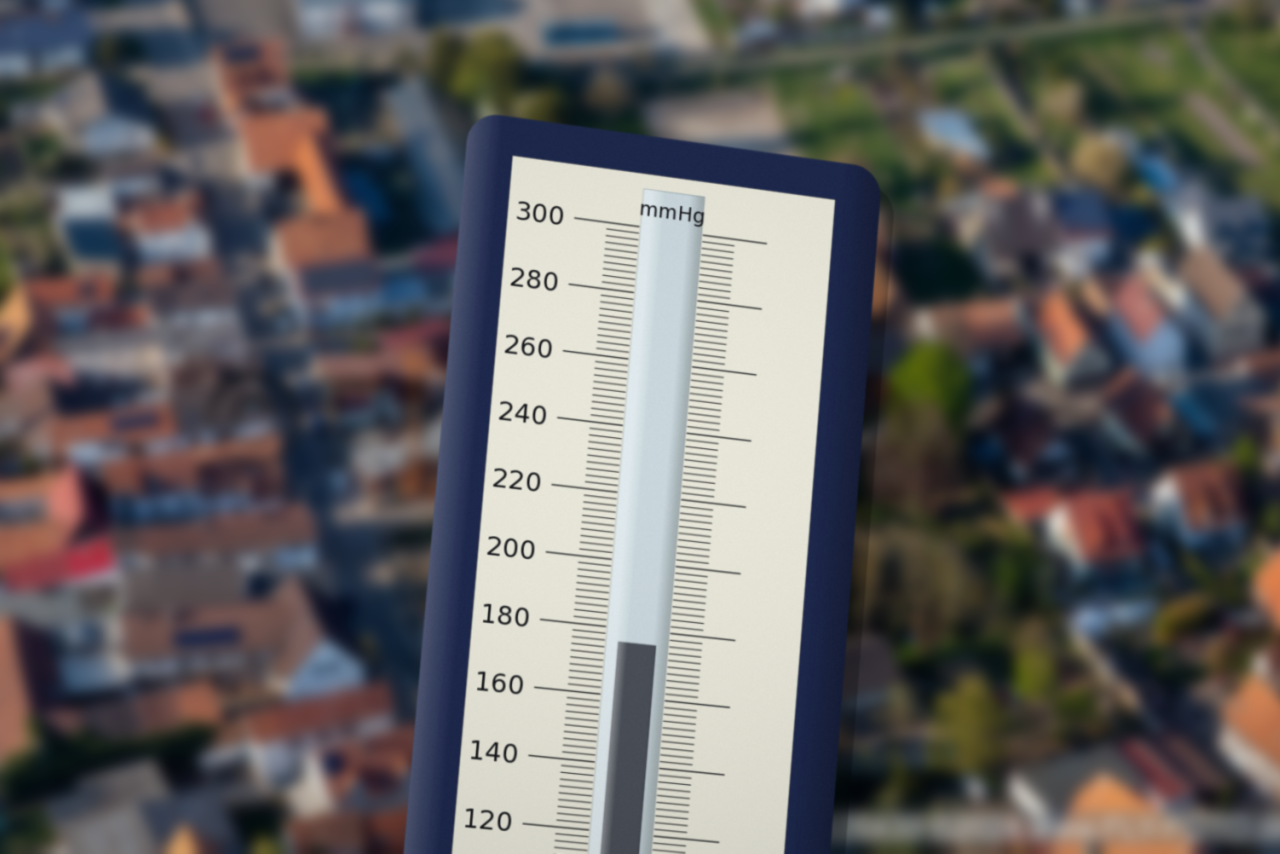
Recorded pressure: 176 mmHg
